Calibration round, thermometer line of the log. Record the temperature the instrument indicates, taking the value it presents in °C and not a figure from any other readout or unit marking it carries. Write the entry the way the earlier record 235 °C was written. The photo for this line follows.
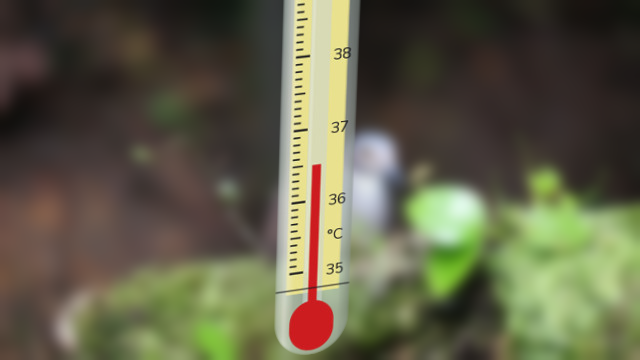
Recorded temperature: 36.5 °C
